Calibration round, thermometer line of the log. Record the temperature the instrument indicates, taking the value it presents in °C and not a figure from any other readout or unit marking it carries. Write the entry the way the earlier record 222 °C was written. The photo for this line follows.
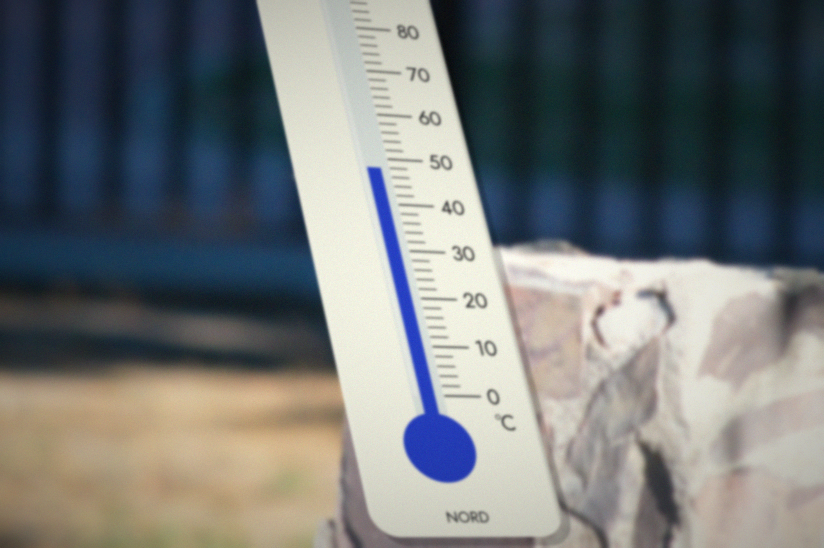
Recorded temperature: 48 °C
